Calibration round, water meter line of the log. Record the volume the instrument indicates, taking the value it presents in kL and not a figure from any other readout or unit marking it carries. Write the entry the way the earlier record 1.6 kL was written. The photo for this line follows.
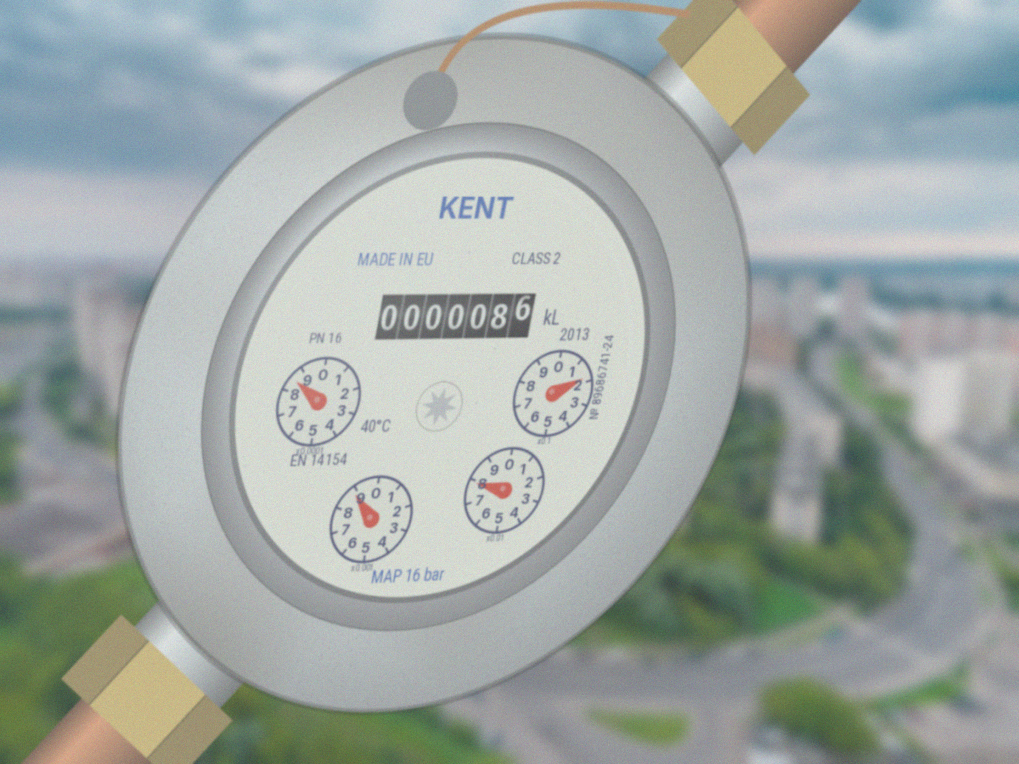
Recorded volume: 86.1788 kL
